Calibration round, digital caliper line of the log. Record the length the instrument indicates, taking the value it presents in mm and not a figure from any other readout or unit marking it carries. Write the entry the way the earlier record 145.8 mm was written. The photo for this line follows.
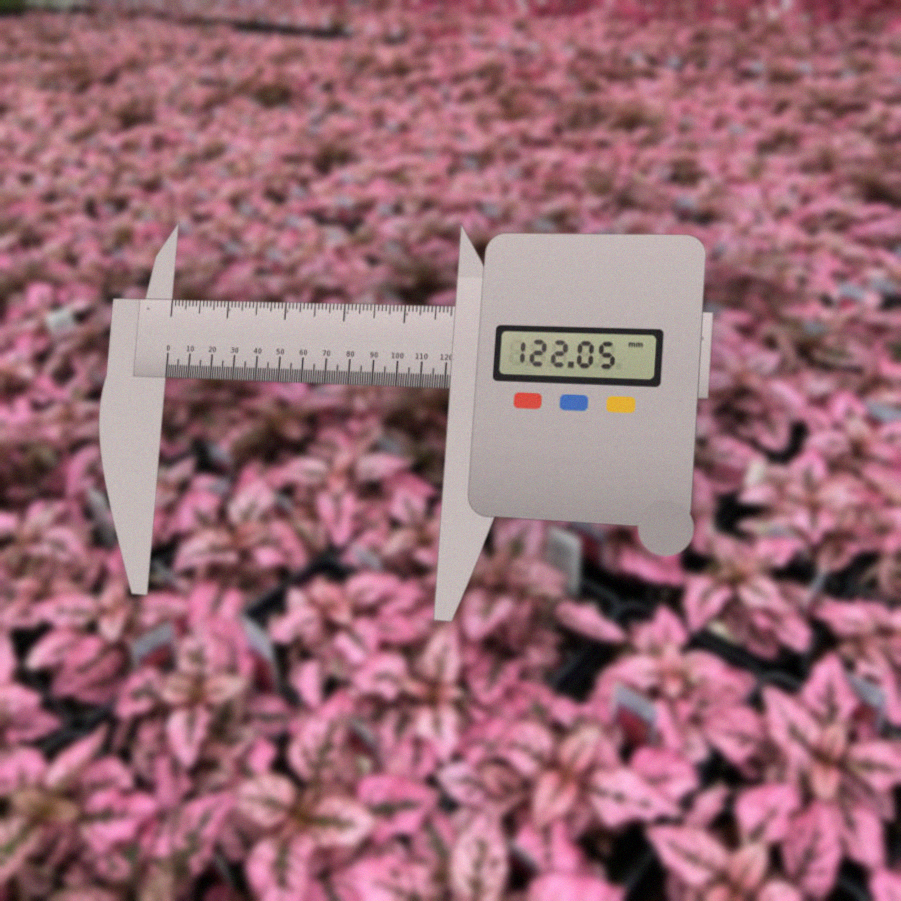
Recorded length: 122.05 mm
